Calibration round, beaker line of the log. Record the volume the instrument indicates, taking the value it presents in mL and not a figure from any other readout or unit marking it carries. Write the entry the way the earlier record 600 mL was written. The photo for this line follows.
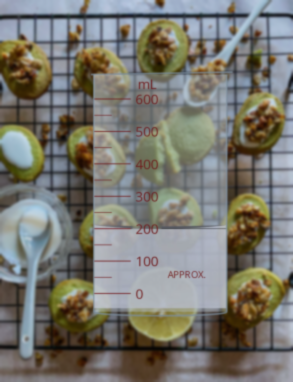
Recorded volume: 200 mL
